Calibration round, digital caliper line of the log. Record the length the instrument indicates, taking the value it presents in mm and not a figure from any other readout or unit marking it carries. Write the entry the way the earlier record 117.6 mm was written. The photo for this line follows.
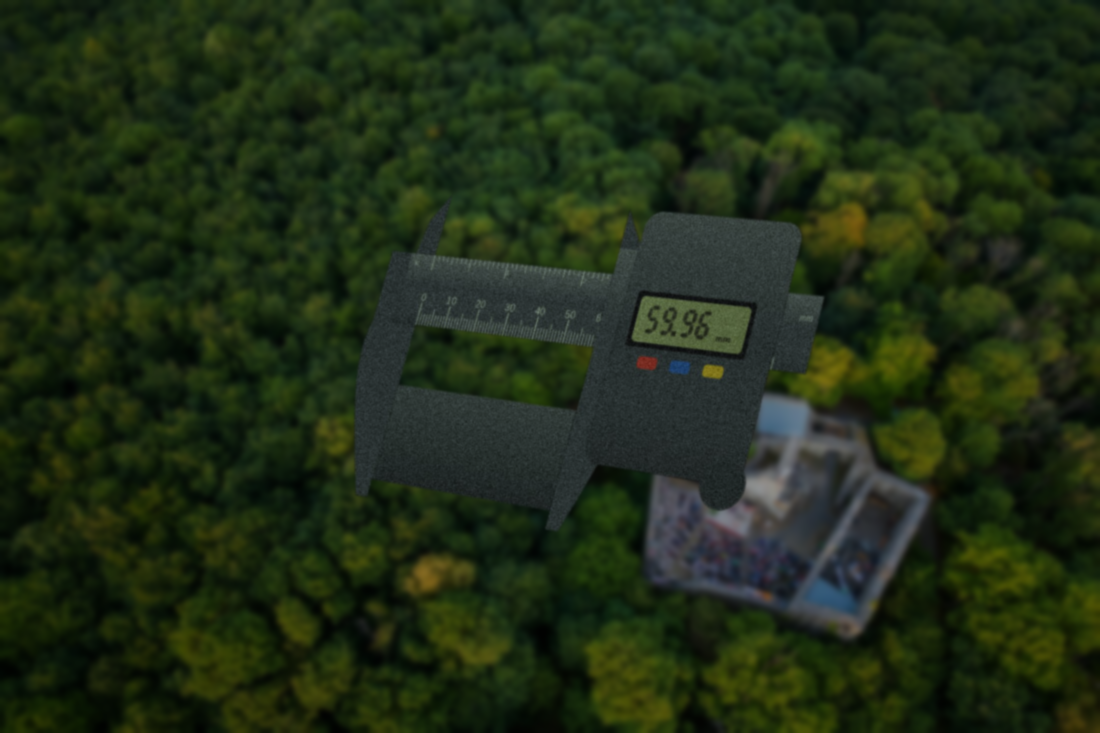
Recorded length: 59.96 mm
